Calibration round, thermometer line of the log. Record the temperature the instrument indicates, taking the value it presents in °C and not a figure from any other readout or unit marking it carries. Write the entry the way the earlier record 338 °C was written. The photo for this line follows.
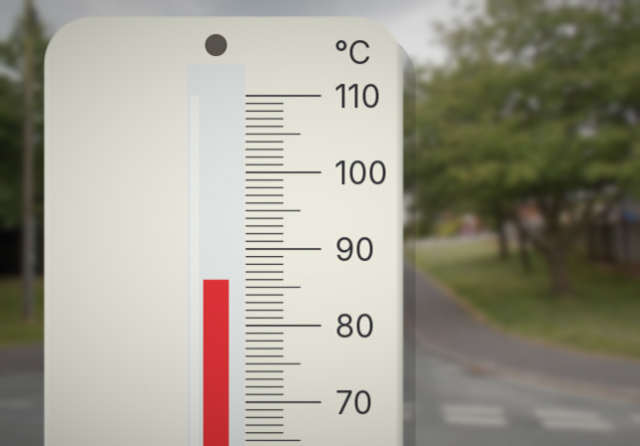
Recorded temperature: 86 °C
